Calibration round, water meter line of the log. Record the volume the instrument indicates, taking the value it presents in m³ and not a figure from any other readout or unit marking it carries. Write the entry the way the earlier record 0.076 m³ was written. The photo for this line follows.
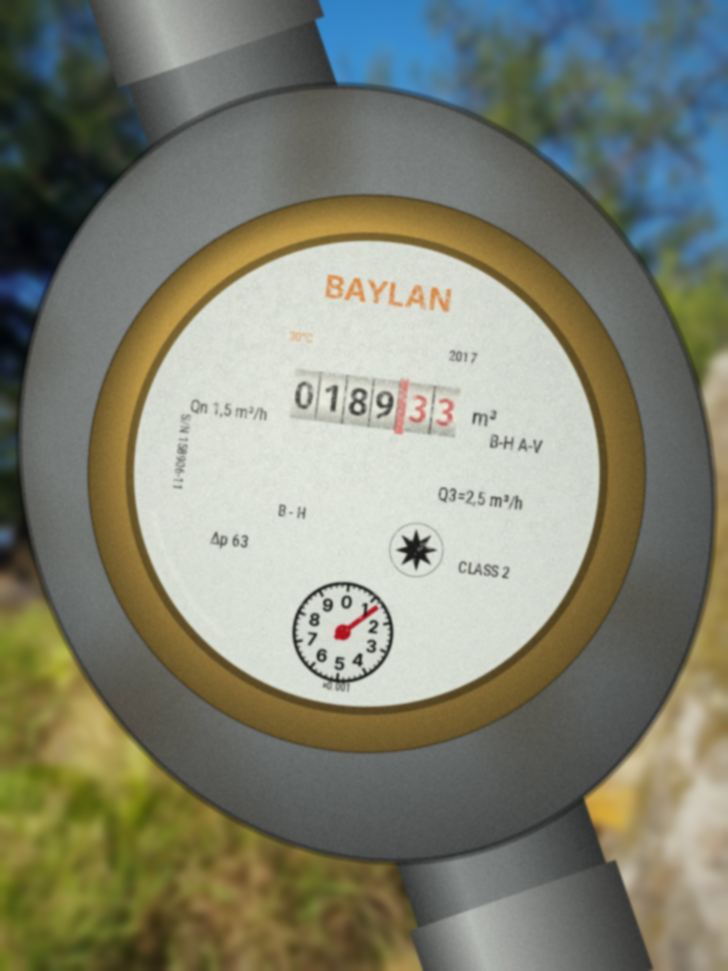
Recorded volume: 189.331 m³
